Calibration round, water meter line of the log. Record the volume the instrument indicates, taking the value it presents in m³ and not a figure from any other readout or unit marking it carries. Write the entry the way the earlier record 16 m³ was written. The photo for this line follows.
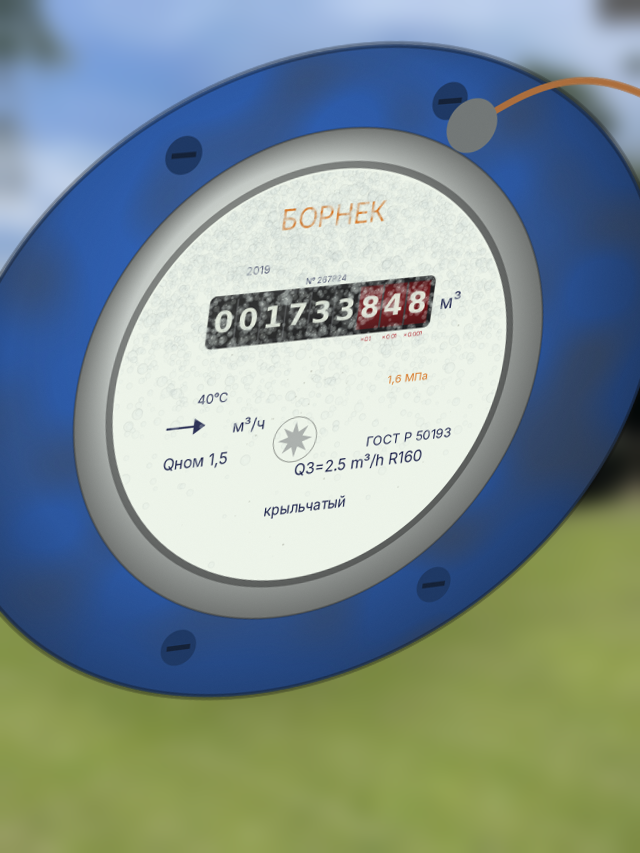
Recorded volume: 1733.848 m³
